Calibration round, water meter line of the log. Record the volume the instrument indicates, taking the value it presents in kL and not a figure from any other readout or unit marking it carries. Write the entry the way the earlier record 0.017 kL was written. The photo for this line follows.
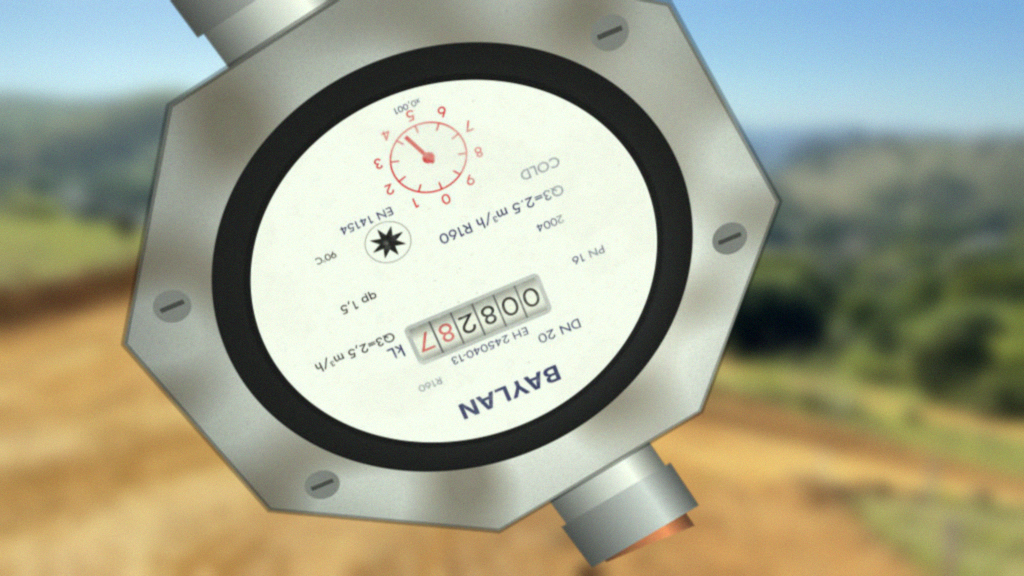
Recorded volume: 82.874 kL
